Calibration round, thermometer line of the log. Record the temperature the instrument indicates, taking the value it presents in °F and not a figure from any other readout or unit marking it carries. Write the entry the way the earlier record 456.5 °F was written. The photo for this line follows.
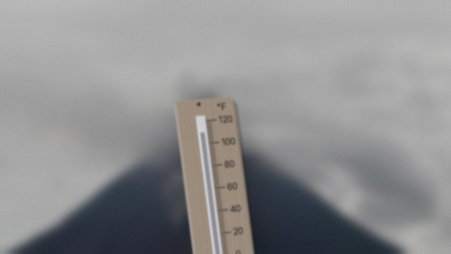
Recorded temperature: 110 °F
